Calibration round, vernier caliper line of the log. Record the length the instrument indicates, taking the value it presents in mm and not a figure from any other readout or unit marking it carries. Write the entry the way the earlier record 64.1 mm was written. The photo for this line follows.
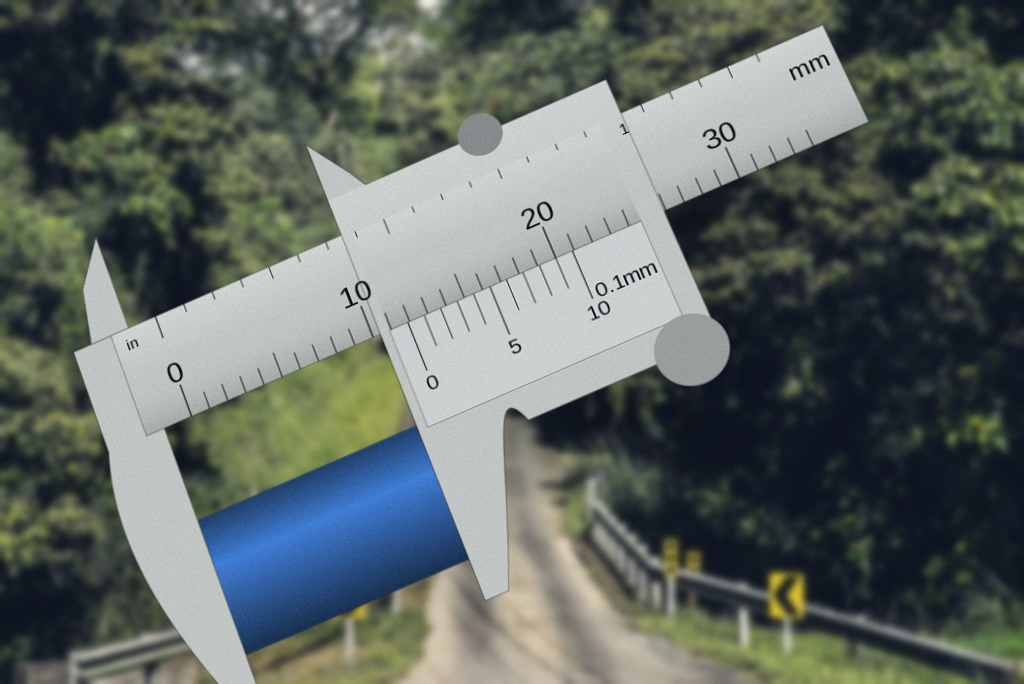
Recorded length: 11.9 mm
